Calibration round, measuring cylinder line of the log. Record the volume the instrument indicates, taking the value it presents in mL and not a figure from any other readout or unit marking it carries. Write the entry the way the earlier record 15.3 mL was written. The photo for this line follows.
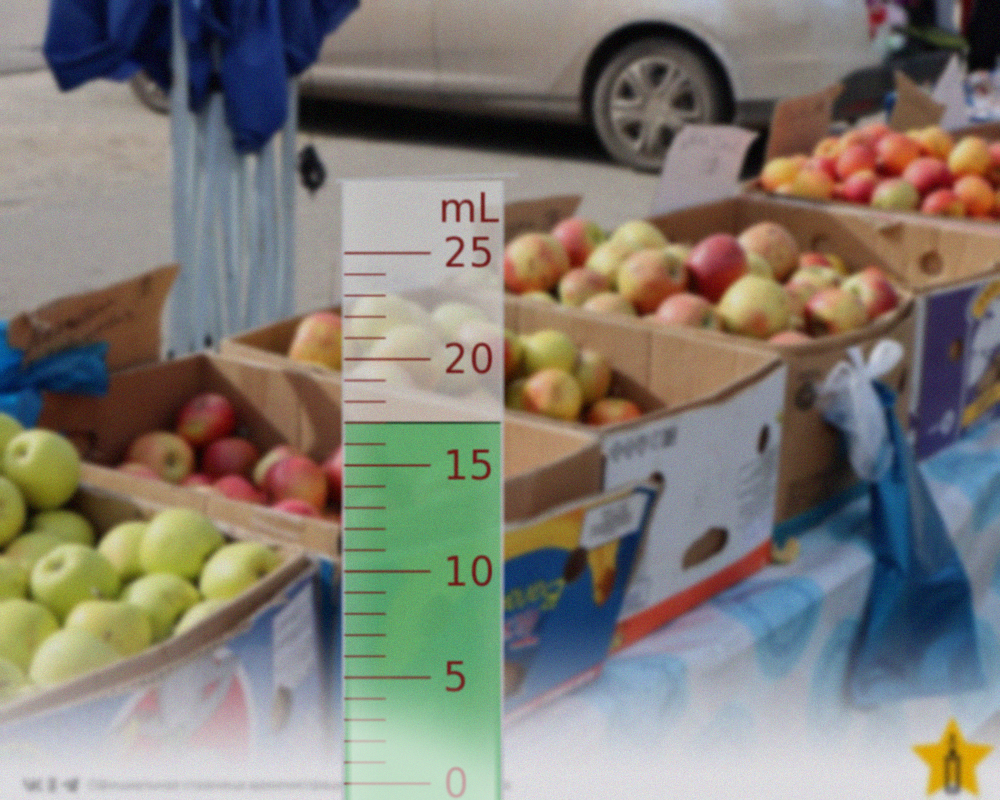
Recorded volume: 17 mL
